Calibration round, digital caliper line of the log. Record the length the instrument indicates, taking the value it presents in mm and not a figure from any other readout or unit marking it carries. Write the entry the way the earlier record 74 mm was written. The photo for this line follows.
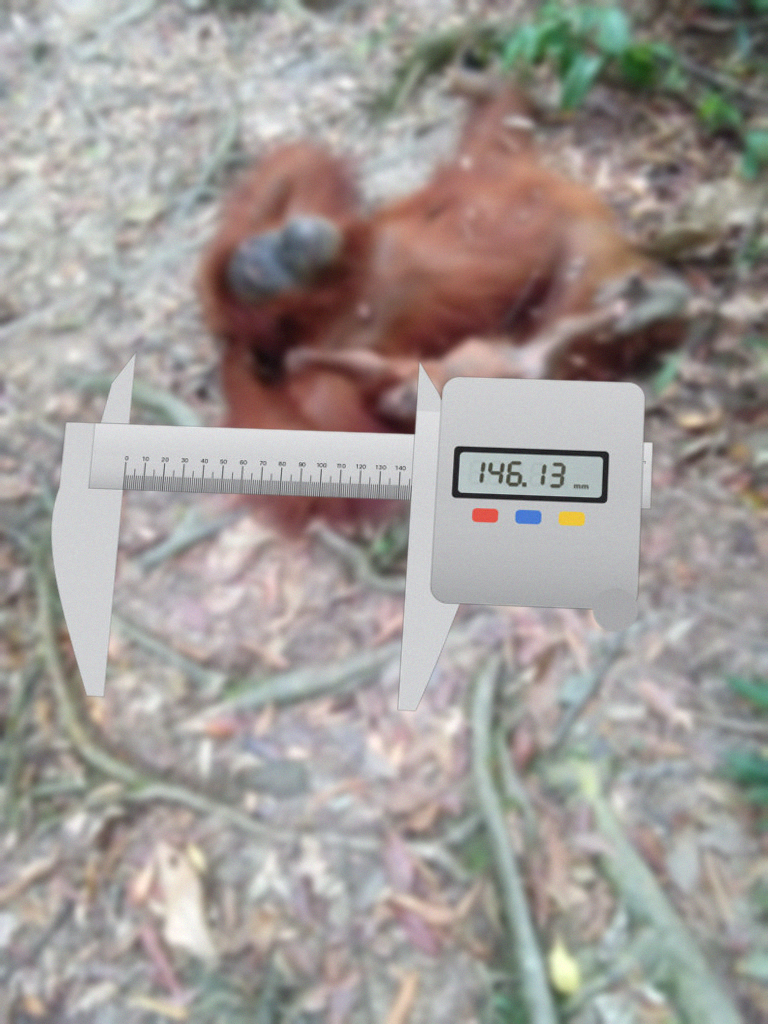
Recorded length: 146.13 mm
